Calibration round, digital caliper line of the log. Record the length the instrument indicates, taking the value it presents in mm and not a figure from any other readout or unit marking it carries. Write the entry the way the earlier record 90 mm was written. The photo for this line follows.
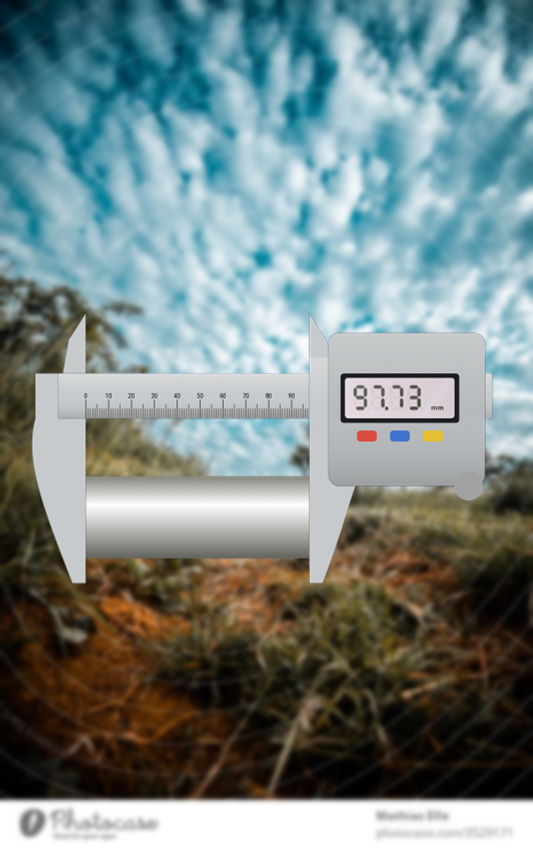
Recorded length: 97.73 mm
